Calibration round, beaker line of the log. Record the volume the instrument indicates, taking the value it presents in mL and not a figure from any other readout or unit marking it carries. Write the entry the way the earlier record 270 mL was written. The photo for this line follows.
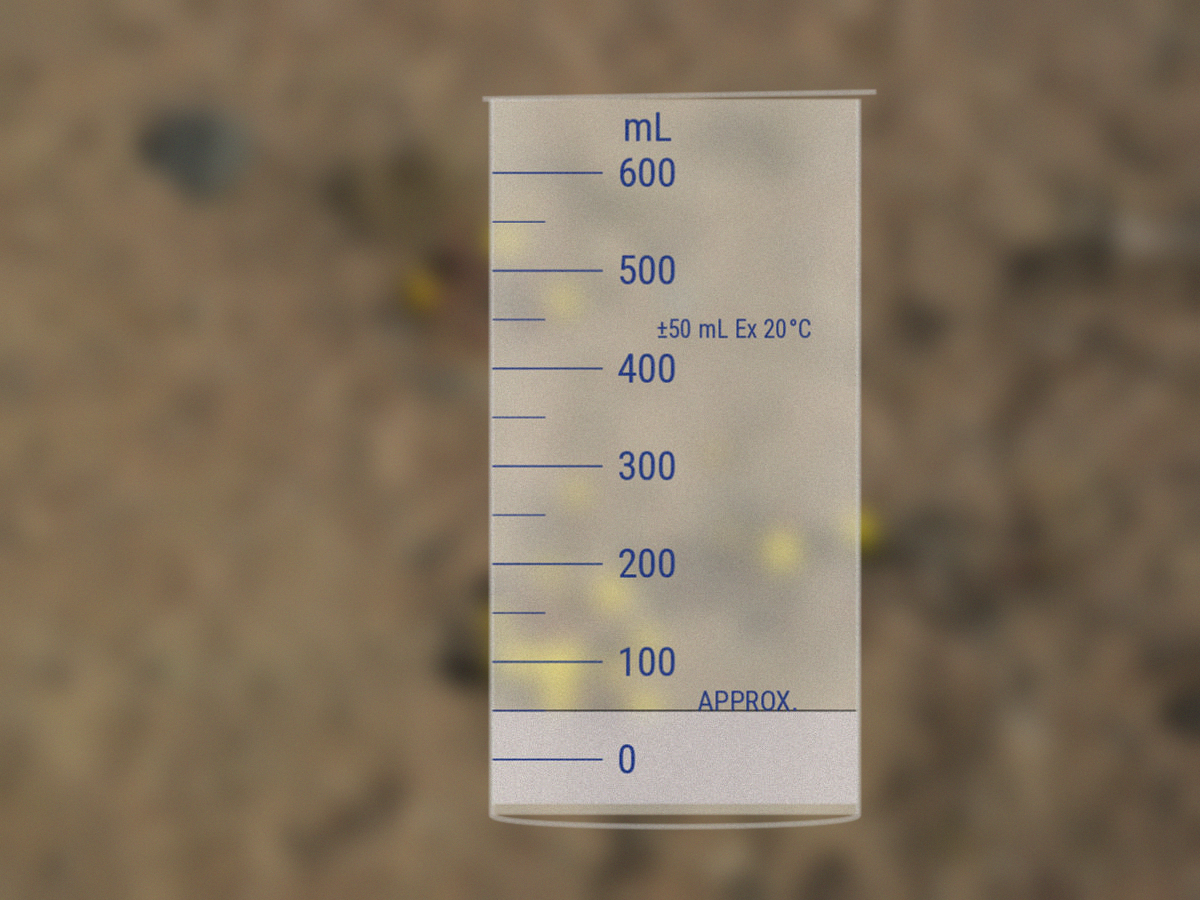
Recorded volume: 50 mL
